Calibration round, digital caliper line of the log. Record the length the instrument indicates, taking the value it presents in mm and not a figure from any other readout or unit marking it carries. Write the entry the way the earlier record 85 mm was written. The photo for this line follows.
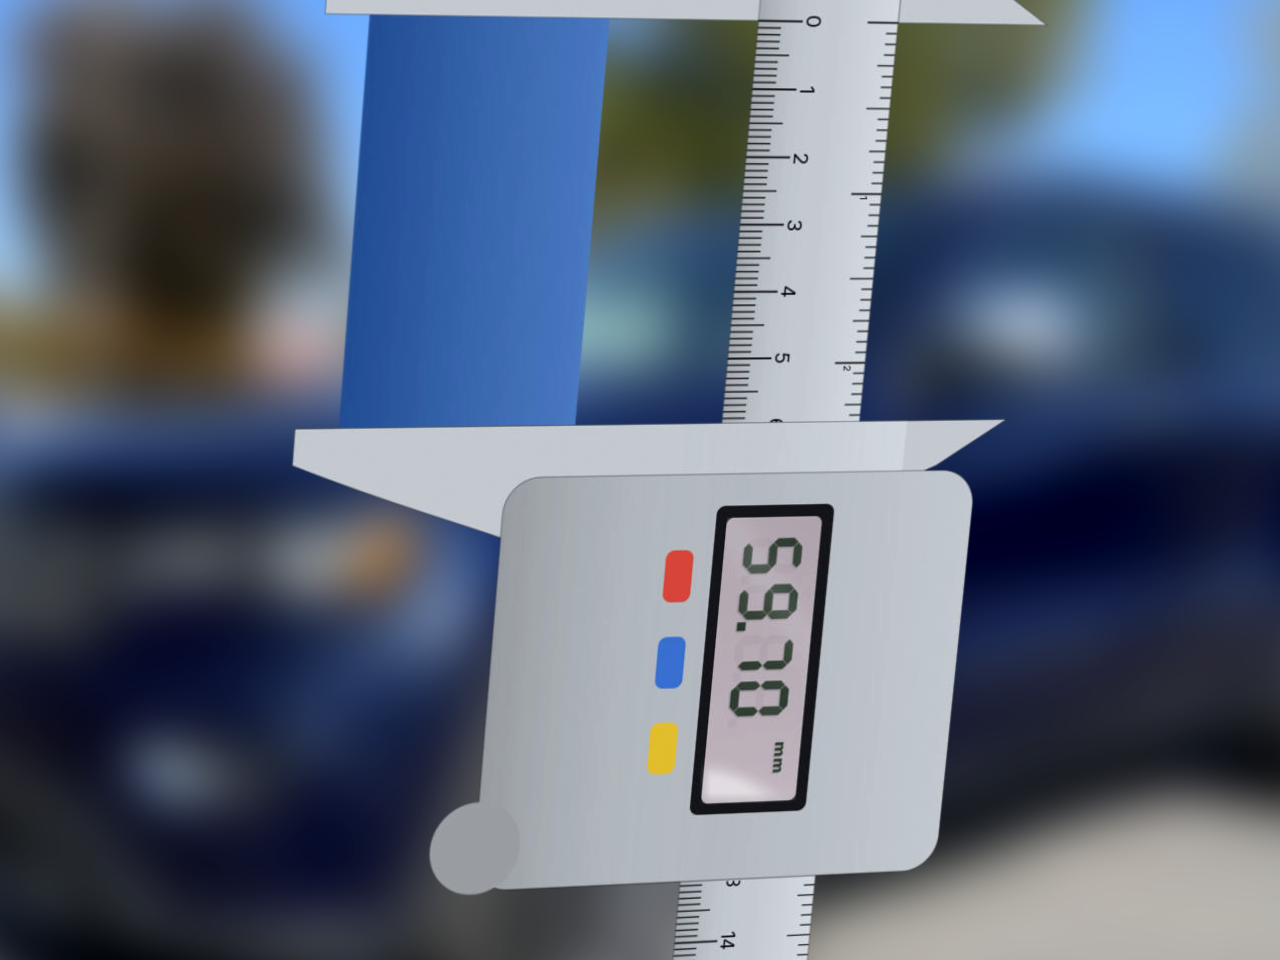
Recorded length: 59.70 mm
